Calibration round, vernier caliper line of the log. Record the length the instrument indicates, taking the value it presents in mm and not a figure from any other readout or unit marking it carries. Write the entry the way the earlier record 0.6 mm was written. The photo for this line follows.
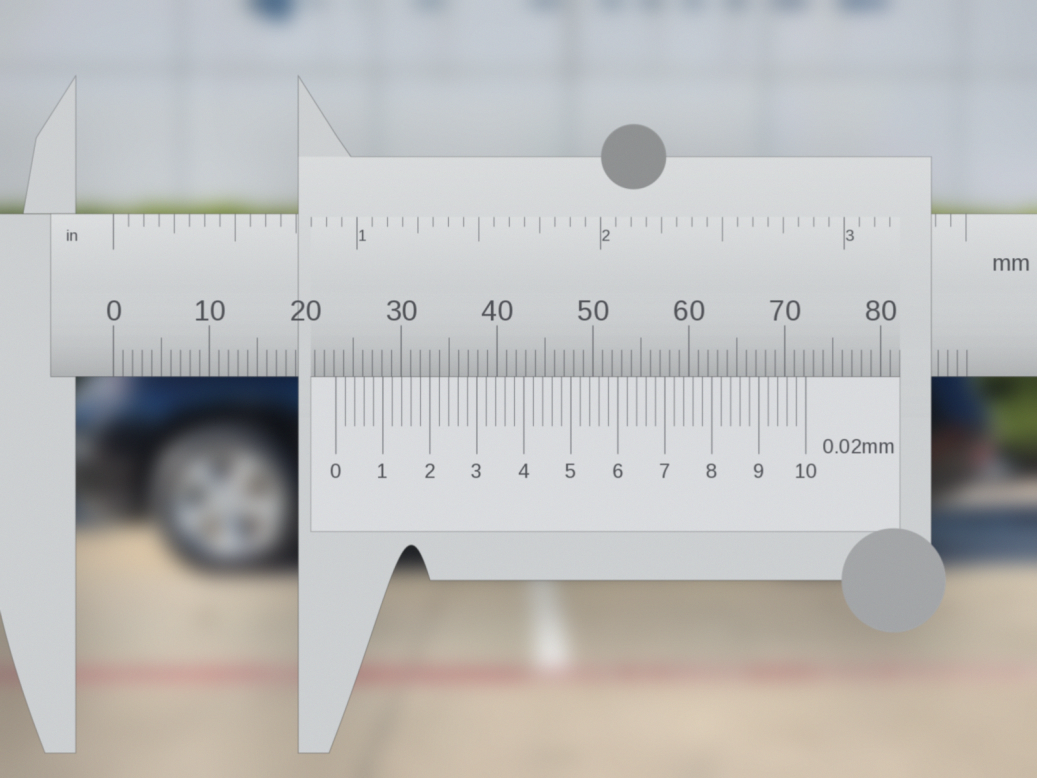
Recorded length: 23.2 mm
